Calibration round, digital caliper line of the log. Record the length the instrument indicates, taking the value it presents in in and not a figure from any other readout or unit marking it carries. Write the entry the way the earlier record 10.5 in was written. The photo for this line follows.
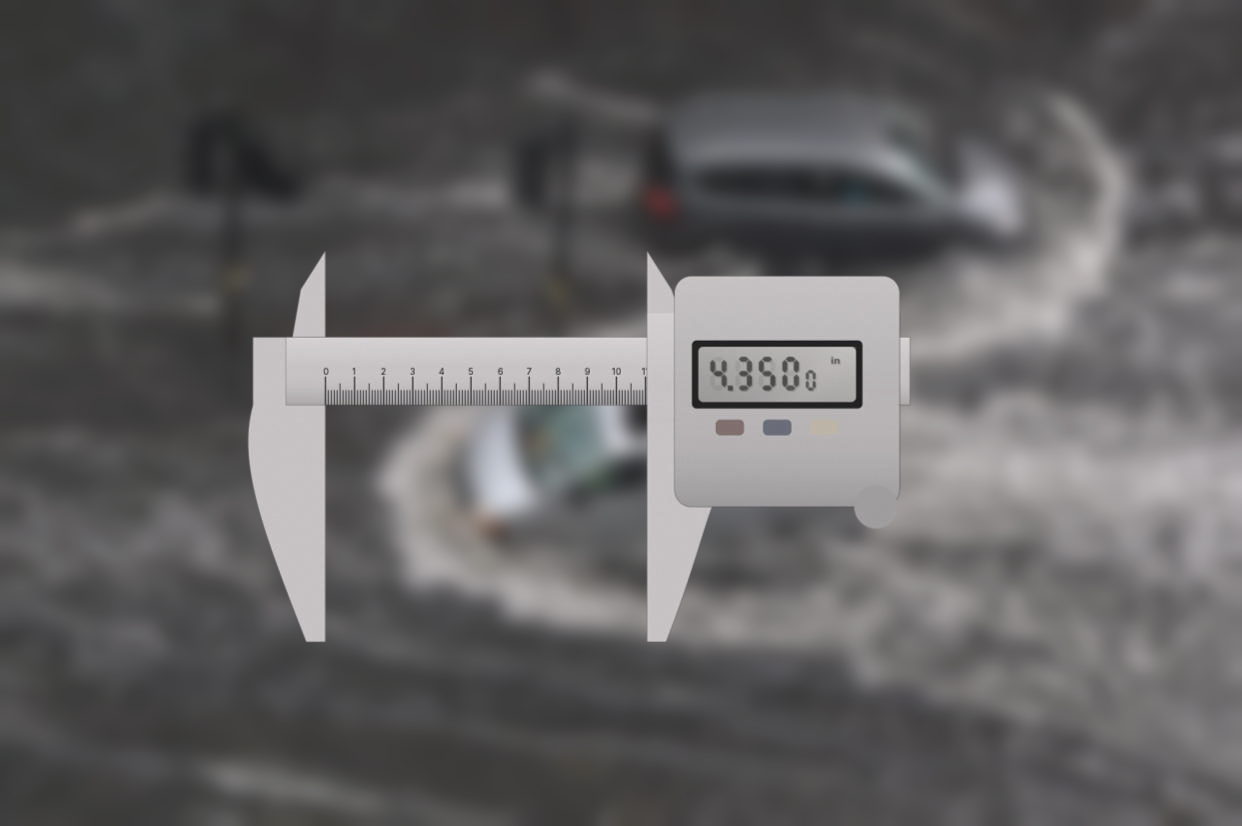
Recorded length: 4.3500 in
